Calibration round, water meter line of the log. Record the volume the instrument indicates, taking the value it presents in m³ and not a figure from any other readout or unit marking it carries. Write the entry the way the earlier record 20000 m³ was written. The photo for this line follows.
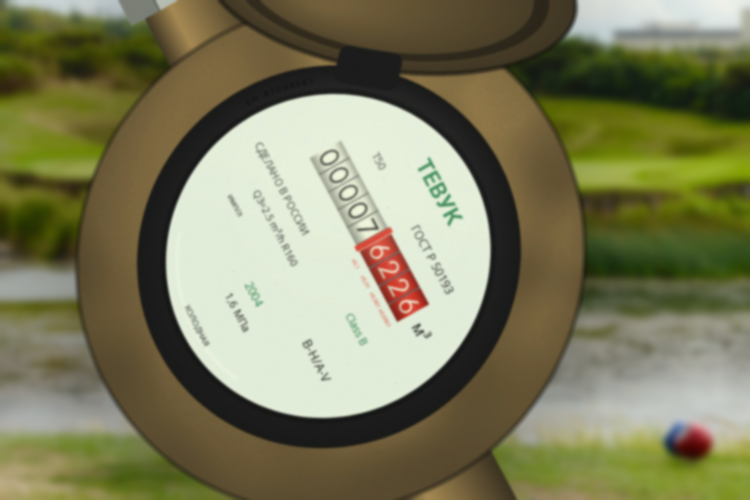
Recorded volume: 7.6226 m³
